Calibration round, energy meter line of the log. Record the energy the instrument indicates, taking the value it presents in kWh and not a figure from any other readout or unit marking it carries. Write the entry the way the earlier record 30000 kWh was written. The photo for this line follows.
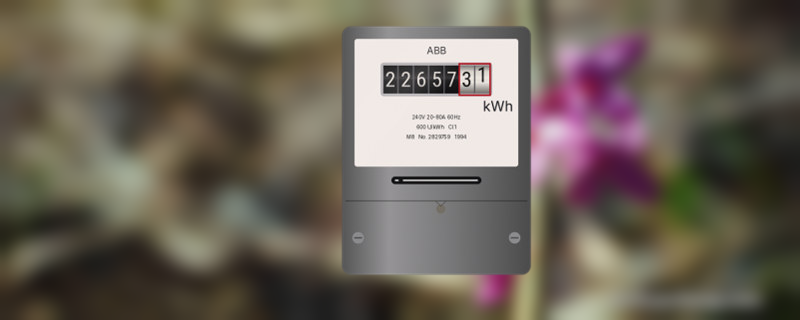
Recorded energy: 22657.31 kWh
